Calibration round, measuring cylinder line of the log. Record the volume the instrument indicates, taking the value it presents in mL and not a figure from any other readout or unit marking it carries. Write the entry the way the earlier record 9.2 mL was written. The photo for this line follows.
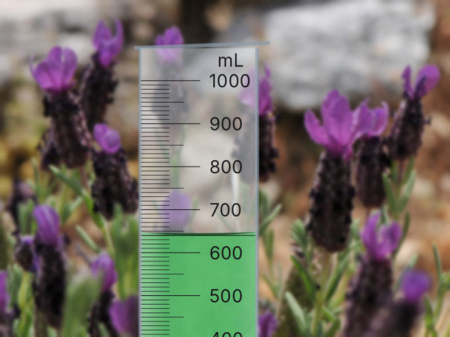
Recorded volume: 640 mL
